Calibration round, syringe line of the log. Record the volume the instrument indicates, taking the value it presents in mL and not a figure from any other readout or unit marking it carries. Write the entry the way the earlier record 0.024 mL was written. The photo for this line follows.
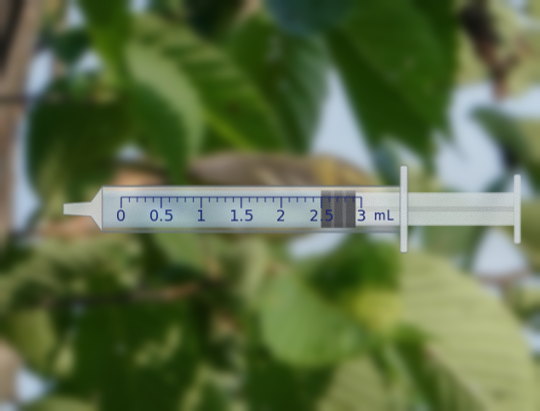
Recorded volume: 2.5 mL
